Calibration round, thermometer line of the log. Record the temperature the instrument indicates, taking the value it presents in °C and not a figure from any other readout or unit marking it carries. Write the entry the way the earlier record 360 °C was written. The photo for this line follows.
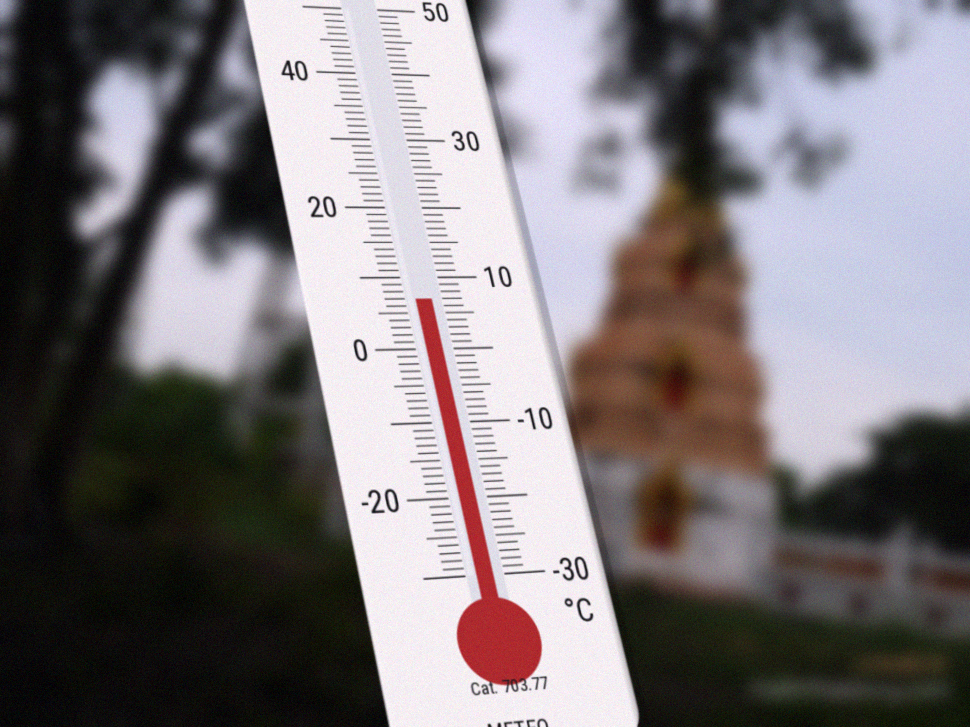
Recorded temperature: 7 °C
